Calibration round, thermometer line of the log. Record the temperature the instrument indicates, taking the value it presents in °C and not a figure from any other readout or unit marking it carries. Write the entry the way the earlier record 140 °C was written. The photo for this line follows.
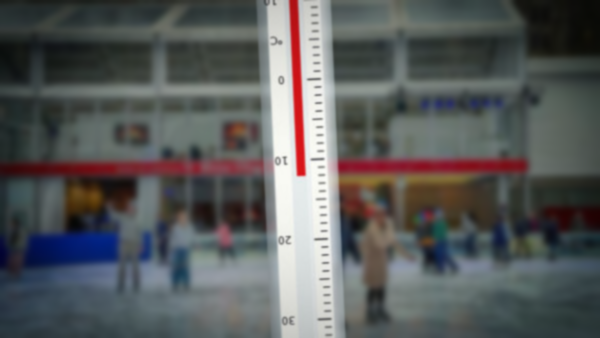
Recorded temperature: 12 °C
